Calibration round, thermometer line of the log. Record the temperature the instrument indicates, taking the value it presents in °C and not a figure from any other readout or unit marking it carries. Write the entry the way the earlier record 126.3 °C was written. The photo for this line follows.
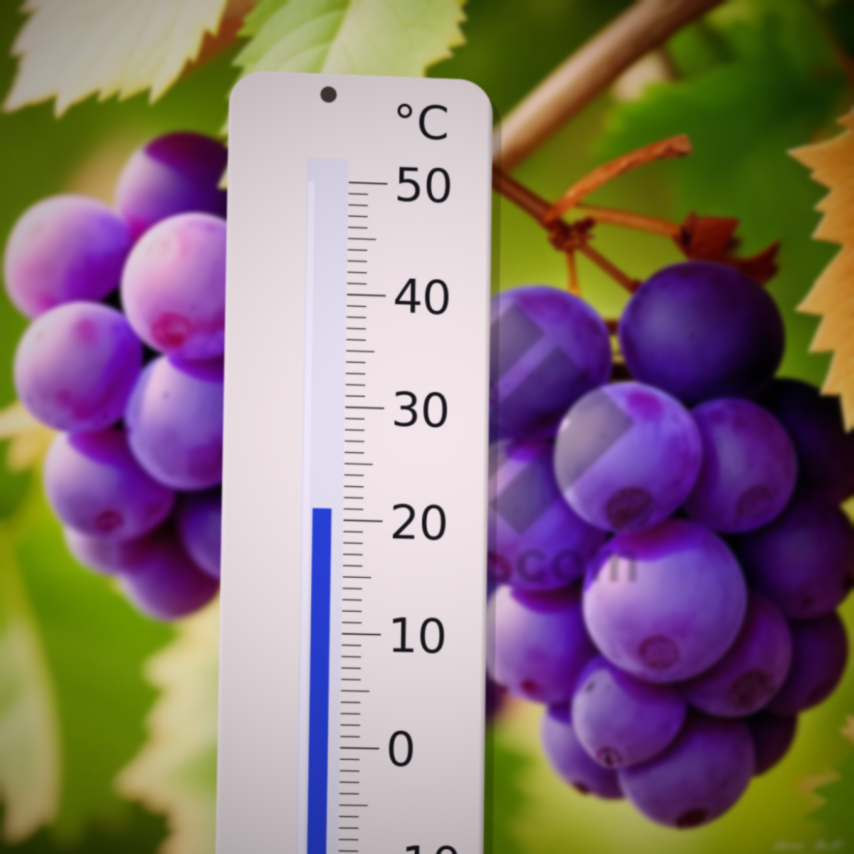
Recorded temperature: 21 °C
